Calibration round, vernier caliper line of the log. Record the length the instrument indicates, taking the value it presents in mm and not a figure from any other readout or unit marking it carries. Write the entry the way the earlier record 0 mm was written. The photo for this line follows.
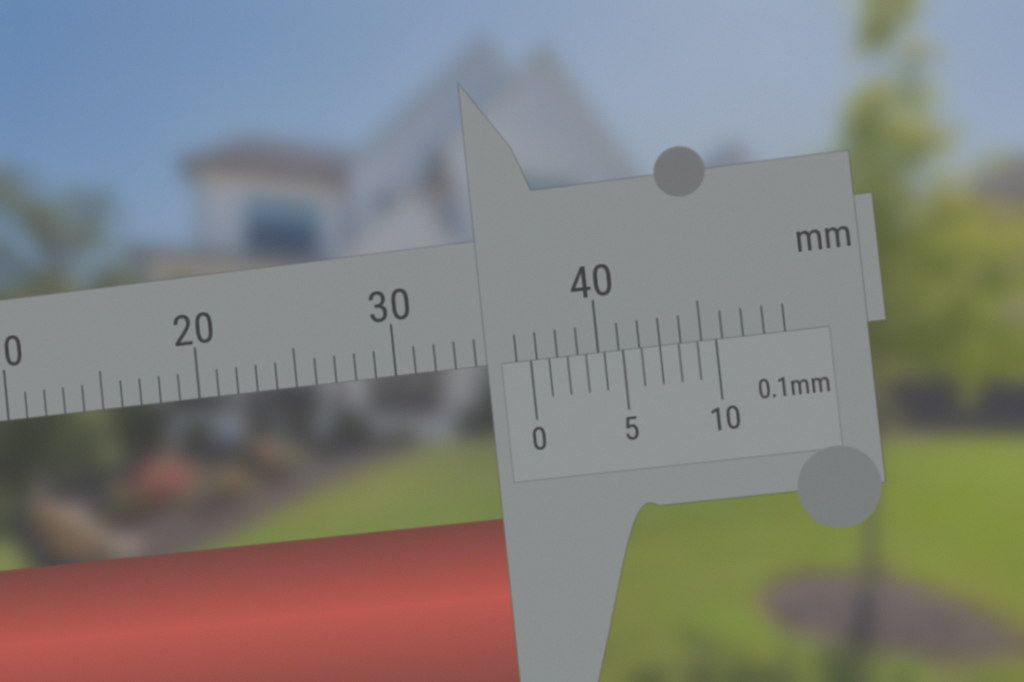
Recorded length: 36.7 mm
